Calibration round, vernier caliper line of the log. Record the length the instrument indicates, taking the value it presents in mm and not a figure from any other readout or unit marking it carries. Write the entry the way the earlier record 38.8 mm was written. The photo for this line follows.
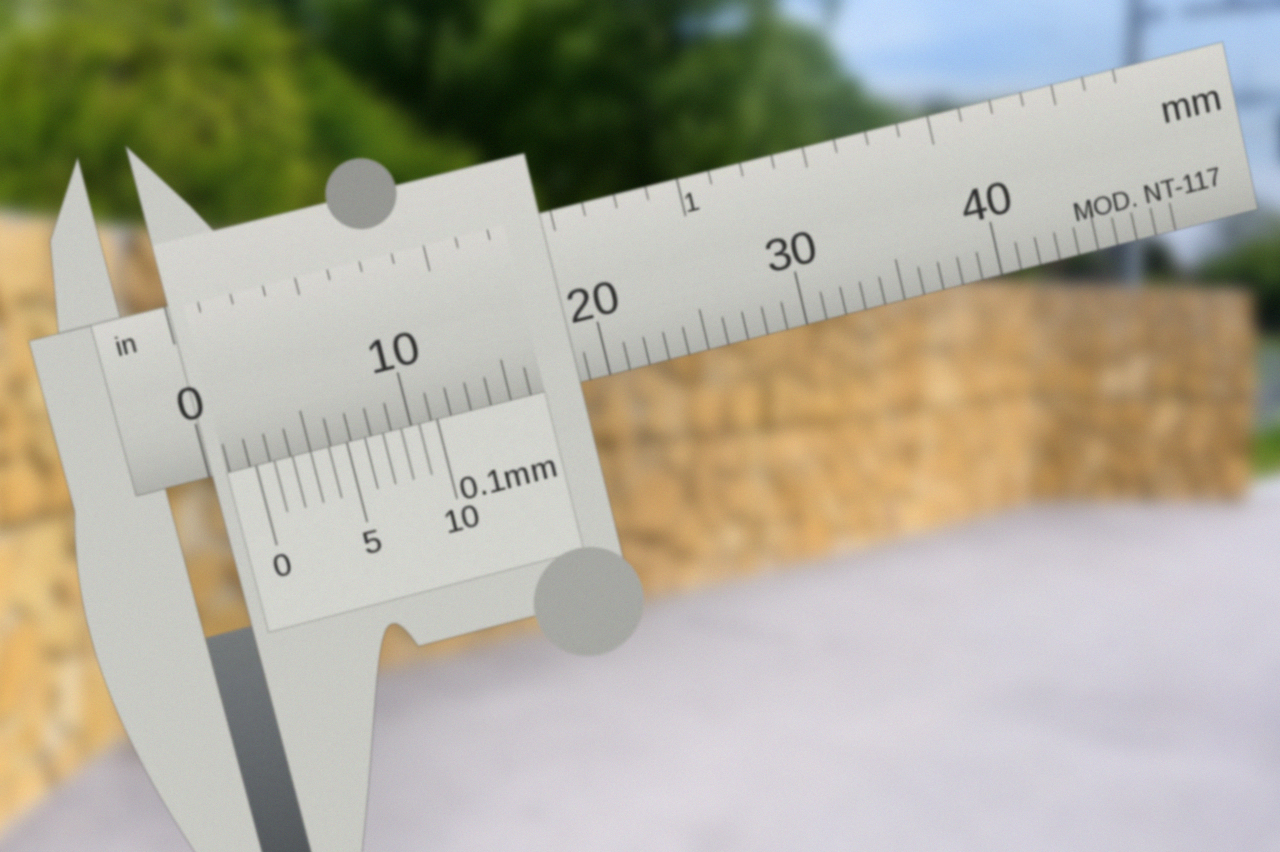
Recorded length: 2.3 mm
